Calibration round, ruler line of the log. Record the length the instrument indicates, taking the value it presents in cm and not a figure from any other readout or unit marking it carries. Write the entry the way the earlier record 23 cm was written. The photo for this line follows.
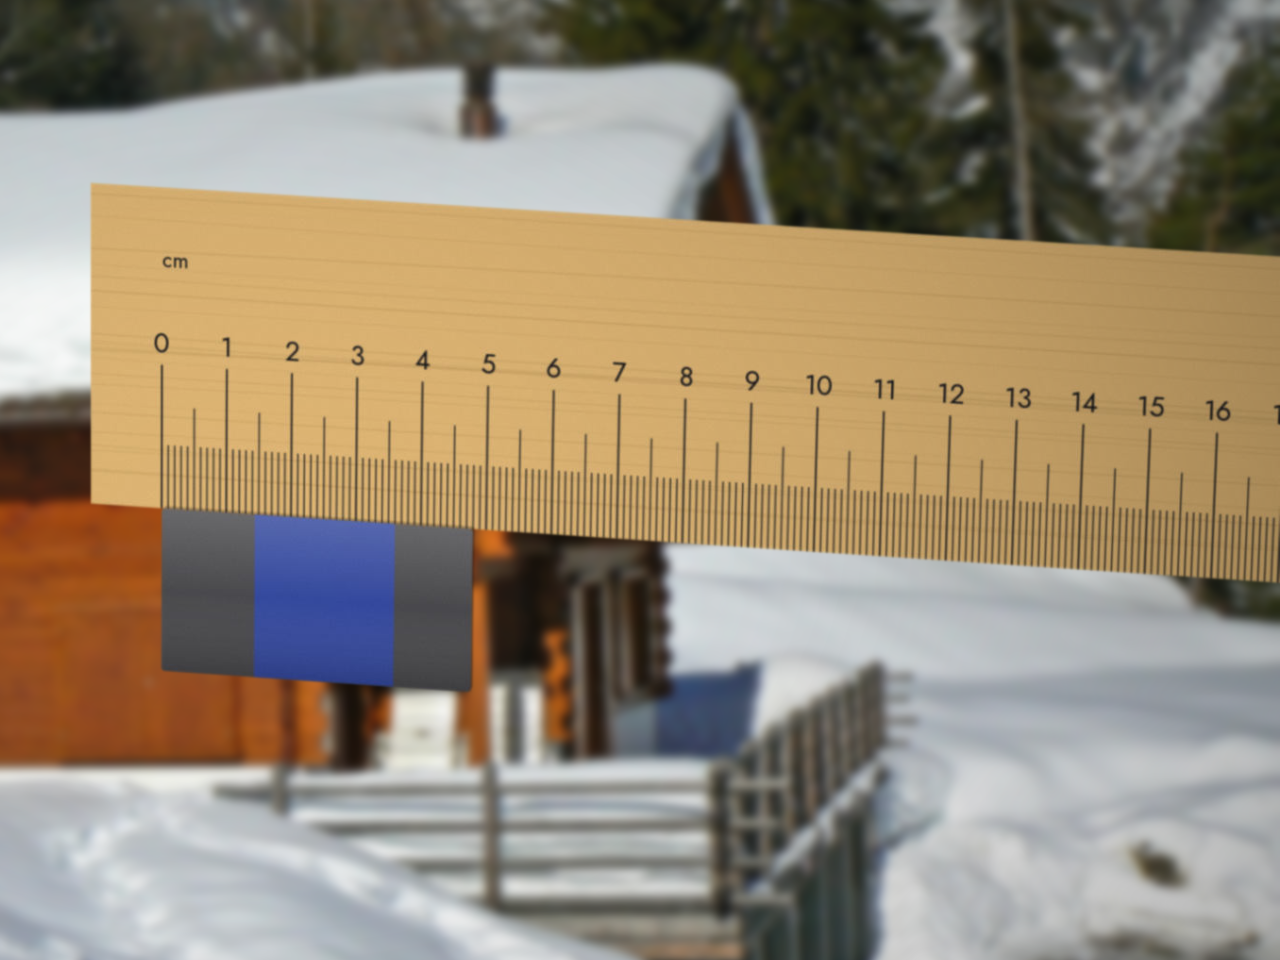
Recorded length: 4.8 cm
